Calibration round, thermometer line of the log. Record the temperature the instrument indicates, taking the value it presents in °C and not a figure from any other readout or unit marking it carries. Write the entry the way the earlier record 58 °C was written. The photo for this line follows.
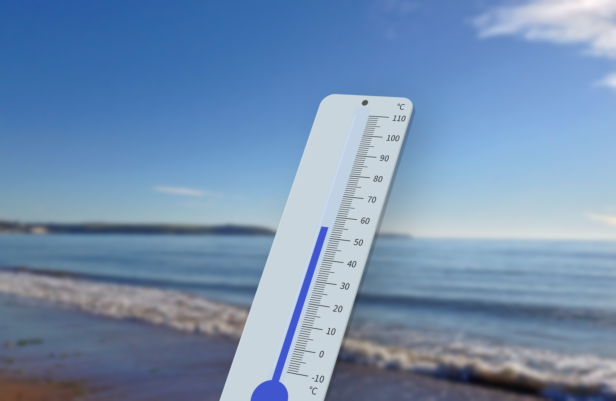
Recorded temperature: 55 °C
